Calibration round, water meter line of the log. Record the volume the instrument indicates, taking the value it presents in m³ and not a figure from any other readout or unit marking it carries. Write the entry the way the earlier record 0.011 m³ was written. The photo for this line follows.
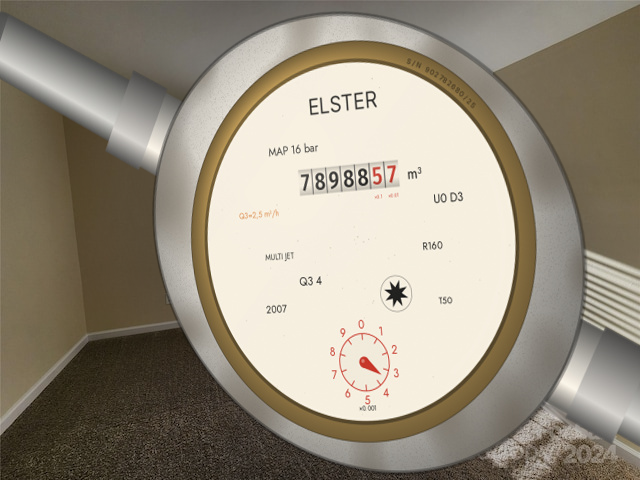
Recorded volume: 78988.573 m³
